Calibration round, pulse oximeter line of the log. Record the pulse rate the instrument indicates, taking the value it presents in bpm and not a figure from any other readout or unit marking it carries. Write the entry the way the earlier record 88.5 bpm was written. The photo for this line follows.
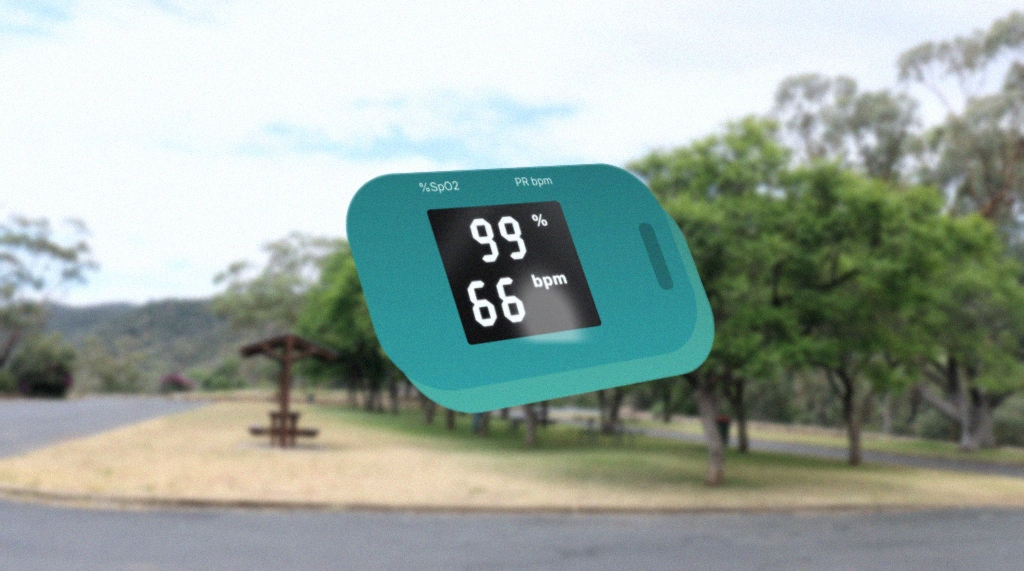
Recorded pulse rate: 66 bpm
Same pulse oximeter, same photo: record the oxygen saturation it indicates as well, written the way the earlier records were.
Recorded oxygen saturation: 99 %
